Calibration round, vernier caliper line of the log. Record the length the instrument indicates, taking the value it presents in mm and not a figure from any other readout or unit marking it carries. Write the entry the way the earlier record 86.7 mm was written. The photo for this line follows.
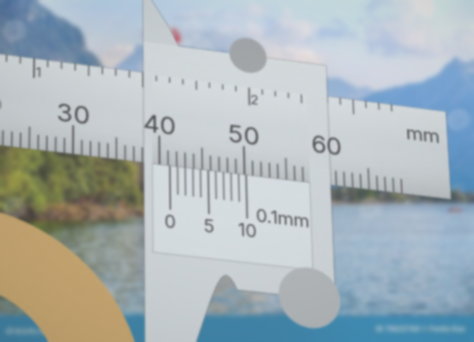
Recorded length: 41.2 mm
